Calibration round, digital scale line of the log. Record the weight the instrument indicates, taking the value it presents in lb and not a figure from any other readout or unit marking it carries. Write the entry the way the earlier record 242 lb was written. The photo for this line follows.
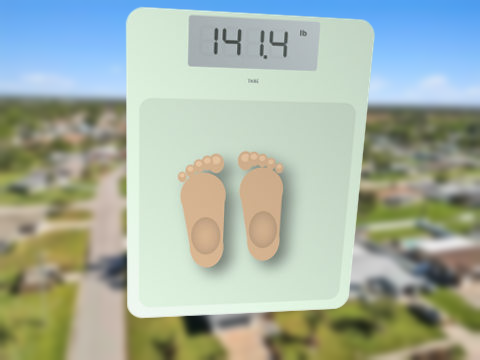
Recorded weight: 141.4 lb
